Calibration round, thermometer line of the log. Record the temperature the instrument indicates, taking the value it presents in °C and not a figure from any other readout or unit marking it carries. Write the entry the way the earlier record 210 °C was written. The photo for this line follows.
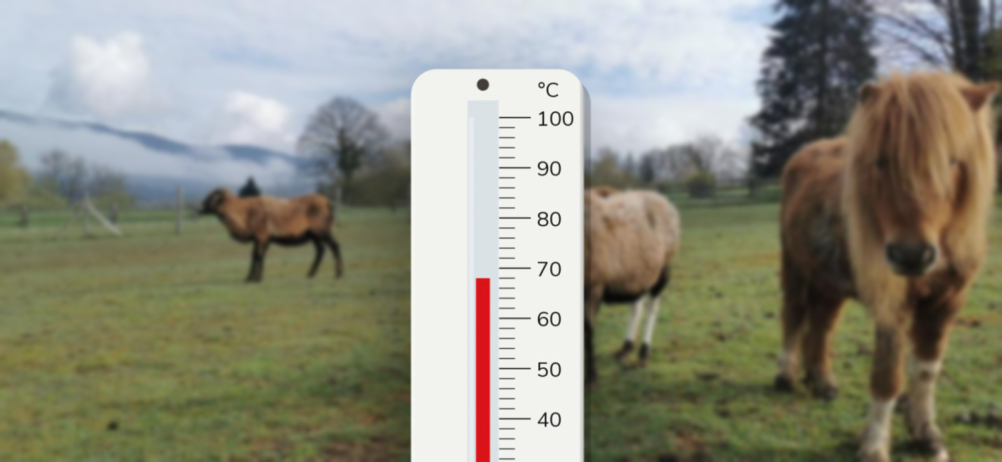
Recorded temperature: 68 °C
